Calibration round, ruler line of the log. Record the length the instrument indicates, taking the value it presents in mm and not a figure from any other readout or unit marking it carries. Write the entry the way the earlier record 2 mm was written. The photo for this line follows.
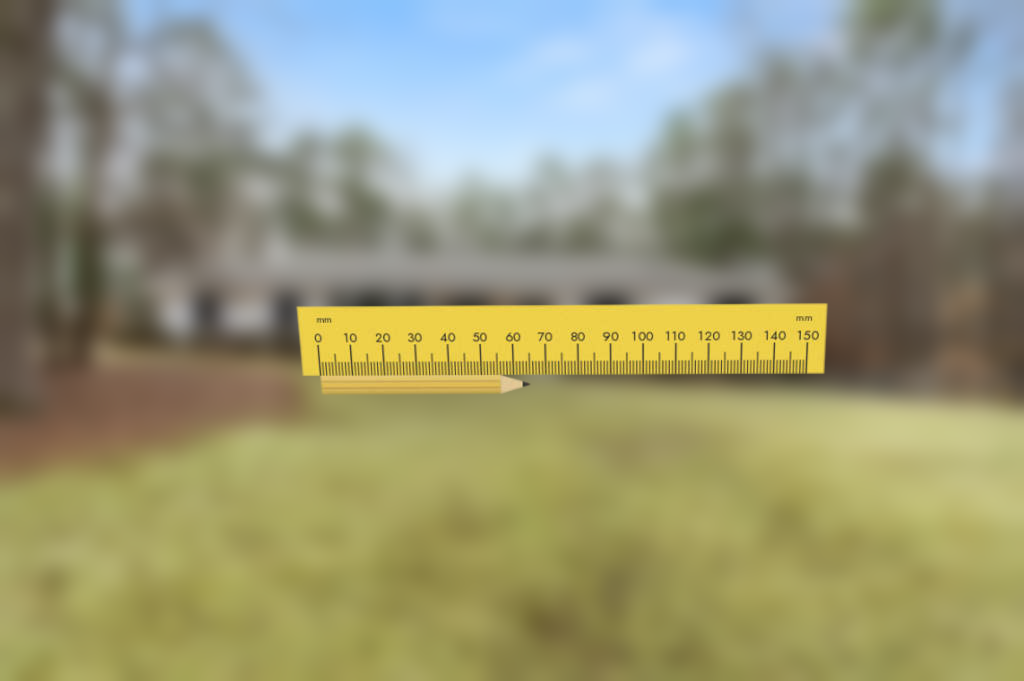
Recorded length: 65 mm
